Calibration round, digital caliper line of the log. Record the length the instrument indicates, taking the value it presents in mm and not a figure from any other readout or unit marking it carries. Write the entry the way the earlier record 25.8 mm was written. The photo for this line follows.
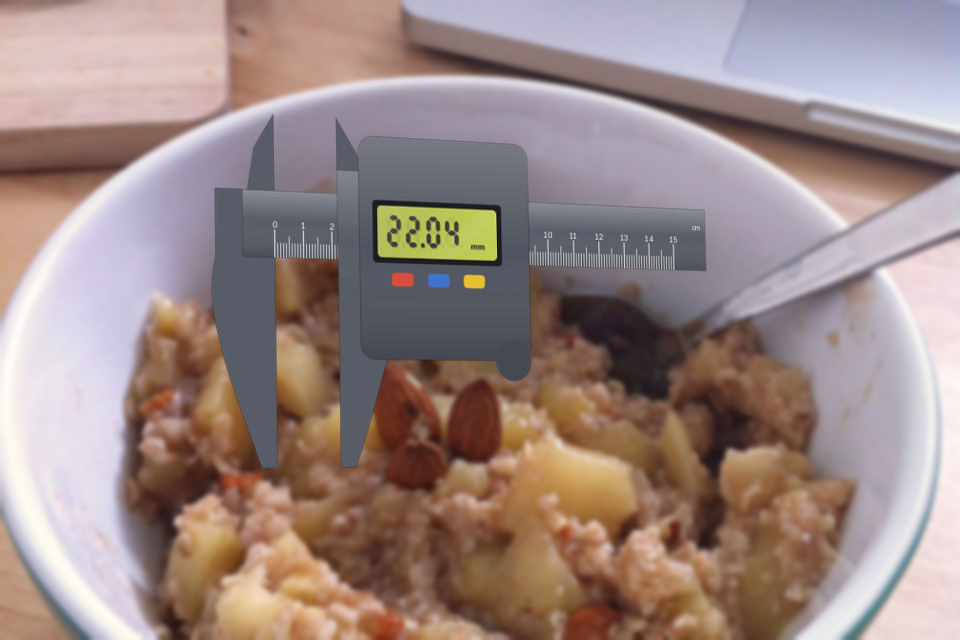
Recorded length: 22.04 mm
